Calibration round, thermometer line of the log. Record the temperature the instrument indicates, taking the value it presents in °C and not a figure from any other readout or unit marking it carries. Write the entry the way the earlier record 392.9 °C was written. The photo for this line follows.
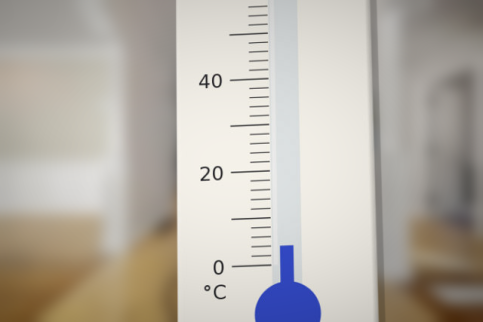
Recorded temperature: 4 °C
